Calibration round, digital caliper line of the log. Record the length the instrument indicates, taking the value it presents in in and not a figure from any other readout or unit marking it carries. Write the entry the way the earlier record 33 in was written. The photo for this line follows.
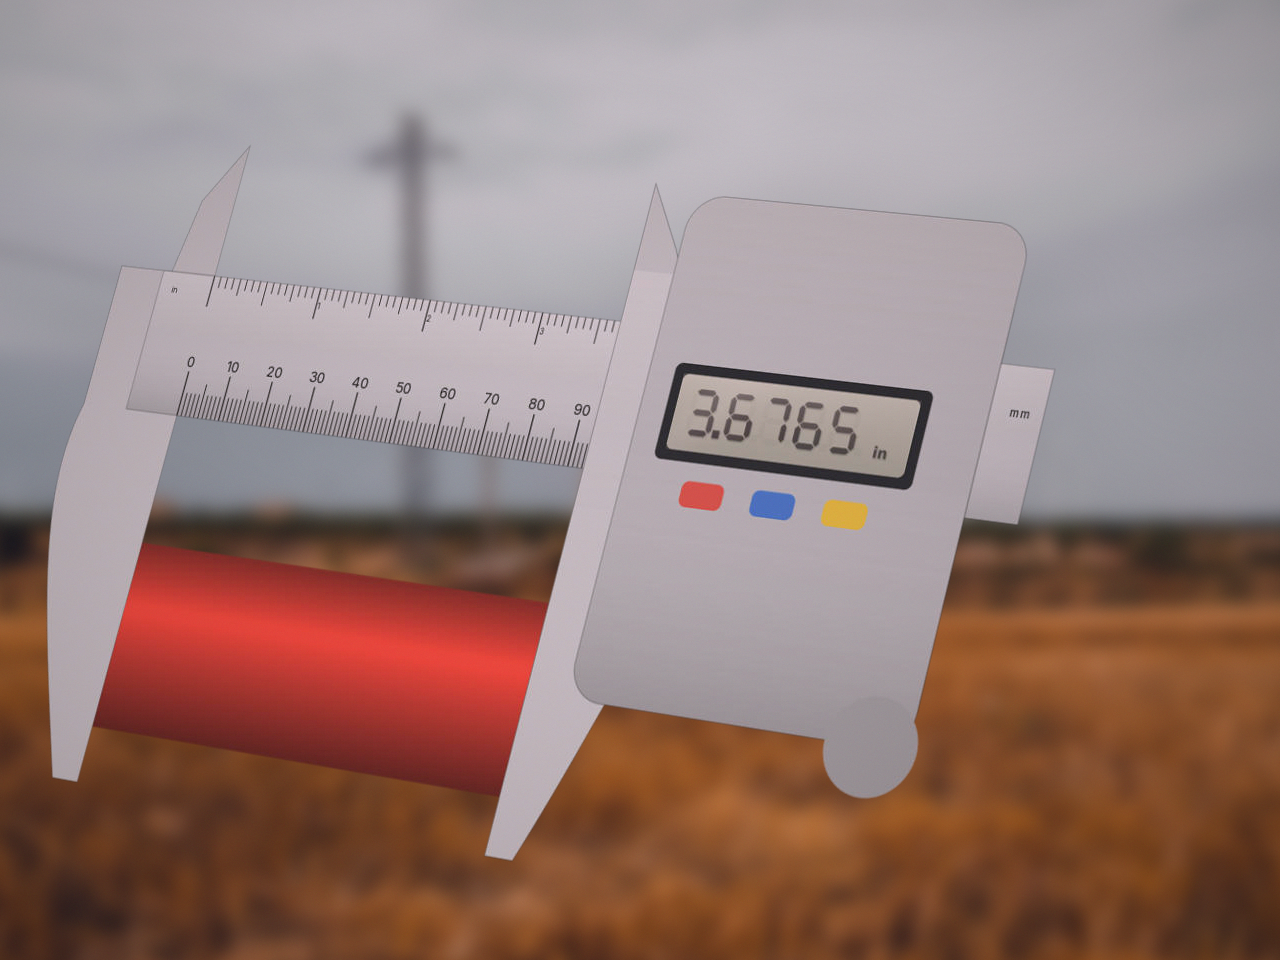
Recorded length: 3.6765 in
